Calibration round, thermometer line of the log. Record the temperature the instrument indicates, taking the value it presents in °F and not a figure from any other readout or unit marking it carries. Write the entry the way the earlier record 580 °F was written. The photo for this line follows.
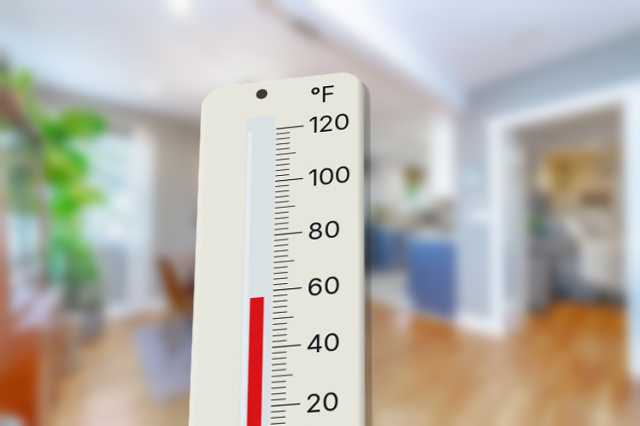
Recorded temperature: 58 °F
